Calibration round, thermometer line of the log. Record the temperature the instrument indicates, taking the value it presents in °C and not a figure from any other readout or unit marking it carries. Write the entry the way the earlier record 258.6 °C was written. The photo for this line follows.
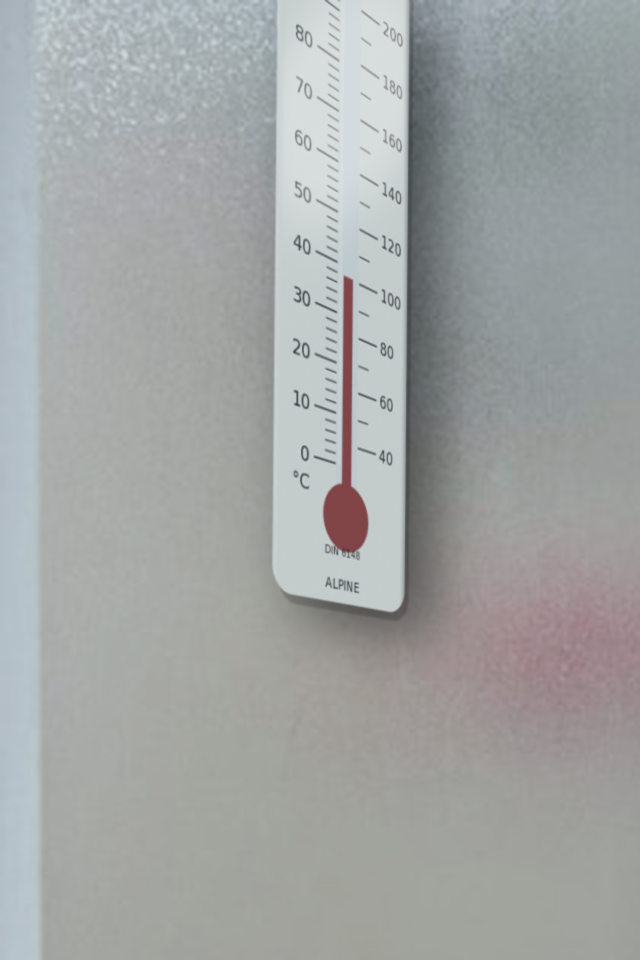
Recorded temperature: 38 °C
